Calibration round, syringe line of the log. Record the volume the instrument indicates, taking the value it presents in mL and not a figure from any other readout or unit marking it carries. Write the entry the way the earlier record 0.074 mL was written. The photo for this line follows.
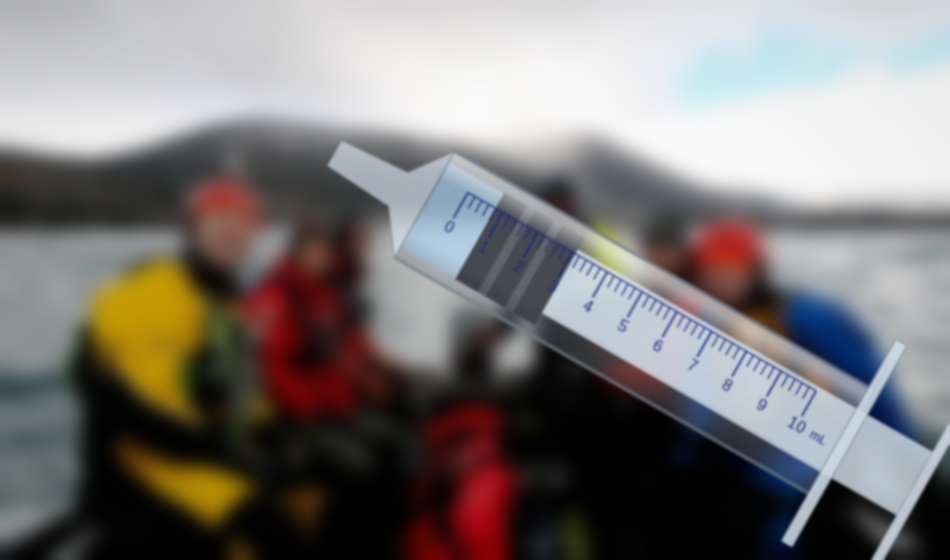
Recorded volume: 0.8 mL
